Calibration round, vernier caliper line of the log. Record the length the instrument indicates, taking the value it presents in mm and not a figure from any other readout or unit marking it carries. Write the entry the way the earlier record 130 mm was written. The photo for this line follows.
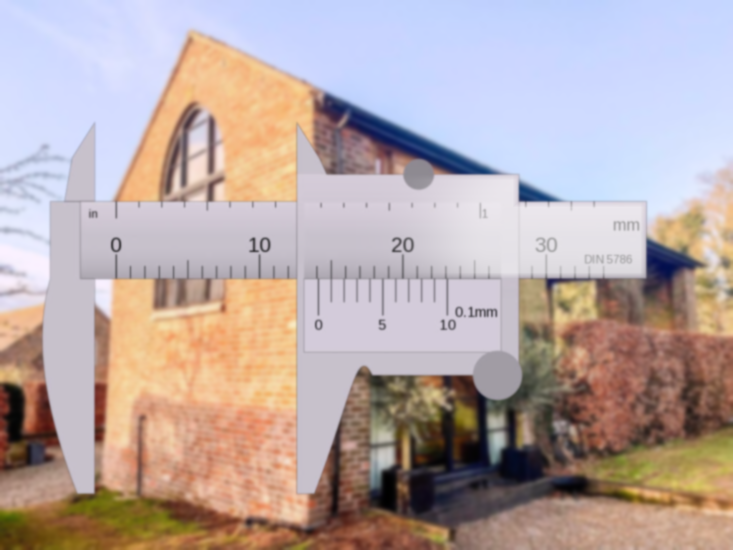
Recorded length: 14.1 mm
